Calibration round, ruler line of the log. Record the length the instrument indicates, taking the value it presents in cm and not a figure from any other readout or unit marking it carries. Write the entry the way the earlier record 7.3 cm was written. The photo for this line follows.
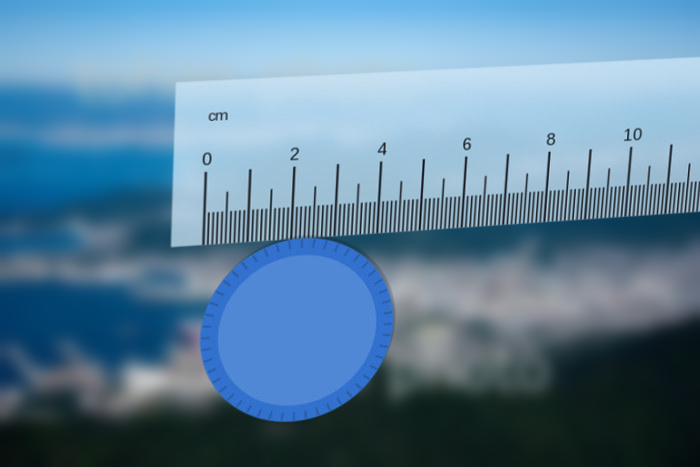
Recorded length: 4.5 cm
